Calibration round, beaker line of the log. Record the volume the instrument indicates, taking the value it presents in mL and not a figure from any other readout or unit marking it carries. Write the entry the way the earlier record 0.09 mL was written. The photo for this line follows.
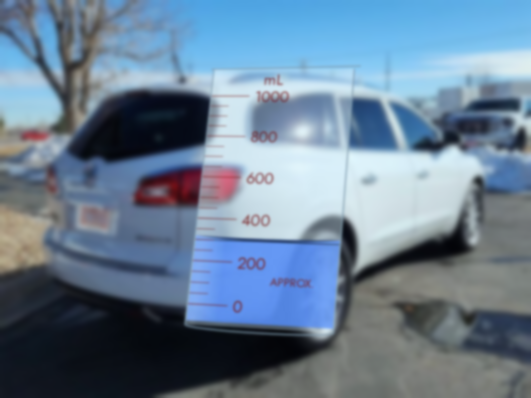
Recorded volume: 300 mL
